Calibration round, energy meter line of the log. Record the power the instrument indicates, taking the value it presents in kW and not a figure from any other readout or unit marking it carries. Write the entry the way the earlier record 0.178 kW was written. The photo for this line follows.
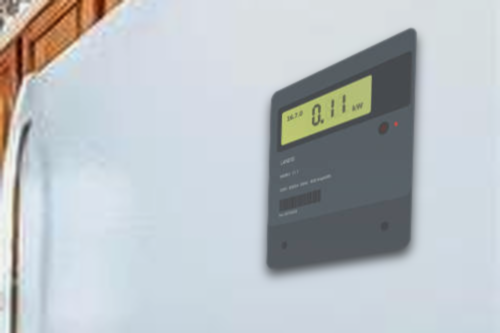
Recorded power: 0.11 kW
